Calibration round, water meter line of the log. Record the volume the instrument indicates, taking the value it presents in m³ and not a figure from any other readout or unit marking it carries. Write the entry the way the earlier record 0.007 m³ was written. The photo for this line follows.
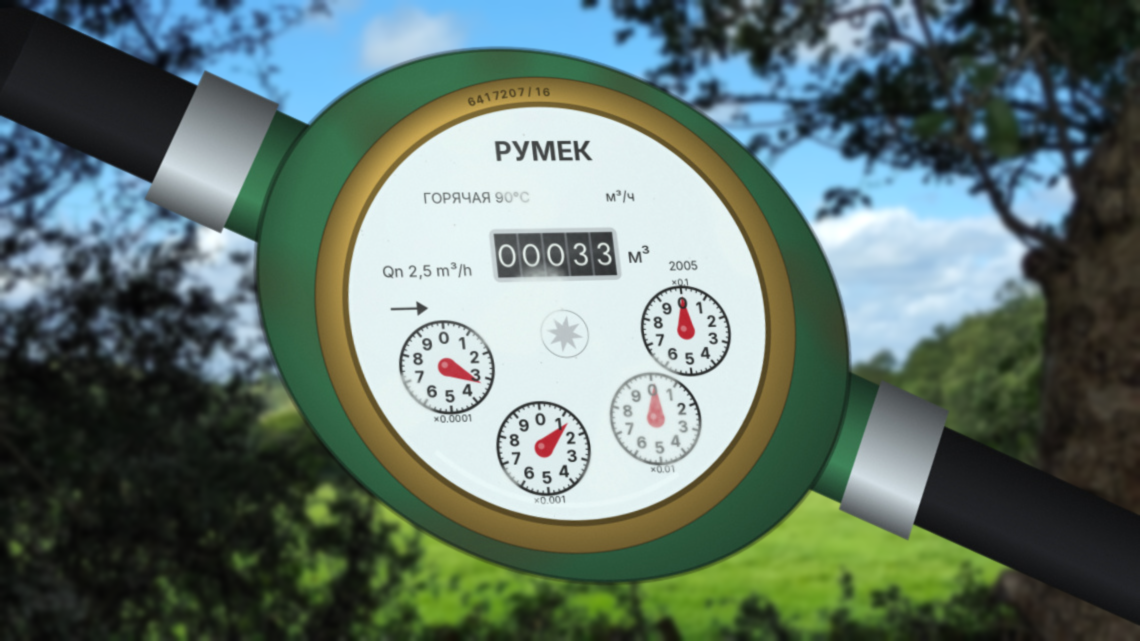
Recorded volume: 33.0013 m³
